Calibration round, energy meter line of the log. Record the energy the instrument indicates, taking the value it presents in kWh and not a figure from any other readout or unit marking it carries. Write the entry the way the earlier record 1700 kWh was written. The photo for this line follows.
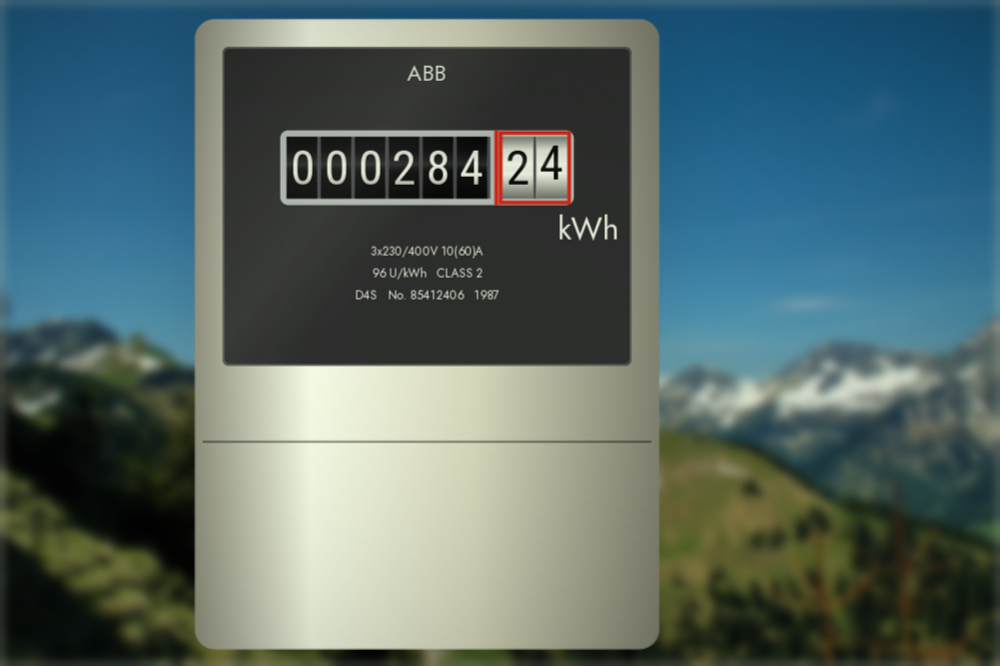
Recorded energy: 284.24 kWh
